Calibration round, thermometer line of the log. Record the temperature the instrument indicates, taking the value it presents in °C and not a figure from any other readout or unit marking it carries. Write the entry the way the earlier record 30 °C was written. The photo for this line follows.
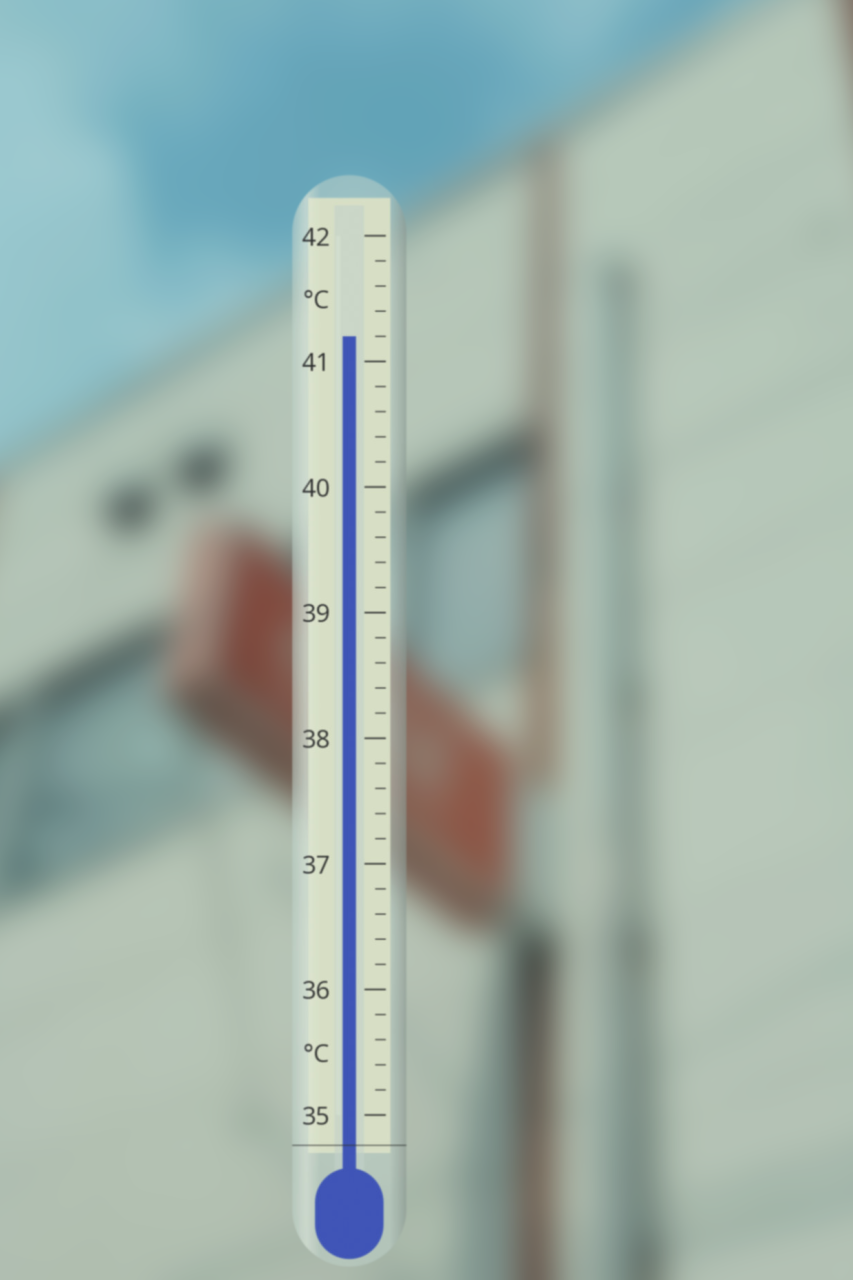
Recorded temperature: 41.2 °C
